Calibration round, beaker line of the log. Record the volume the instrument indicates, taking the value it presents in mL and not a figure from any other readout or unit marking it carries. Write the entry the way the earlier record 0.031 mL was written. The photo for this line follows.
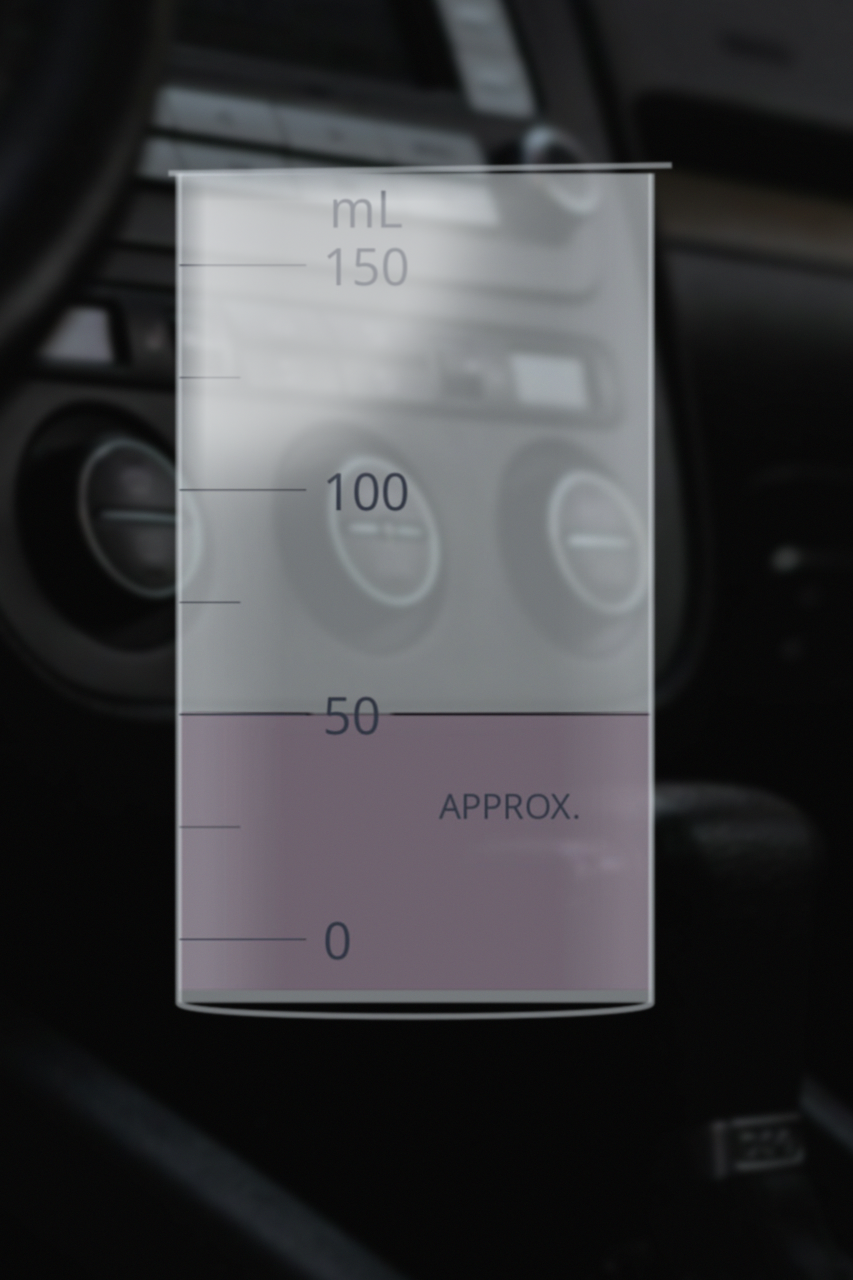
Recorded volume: 50 mL
